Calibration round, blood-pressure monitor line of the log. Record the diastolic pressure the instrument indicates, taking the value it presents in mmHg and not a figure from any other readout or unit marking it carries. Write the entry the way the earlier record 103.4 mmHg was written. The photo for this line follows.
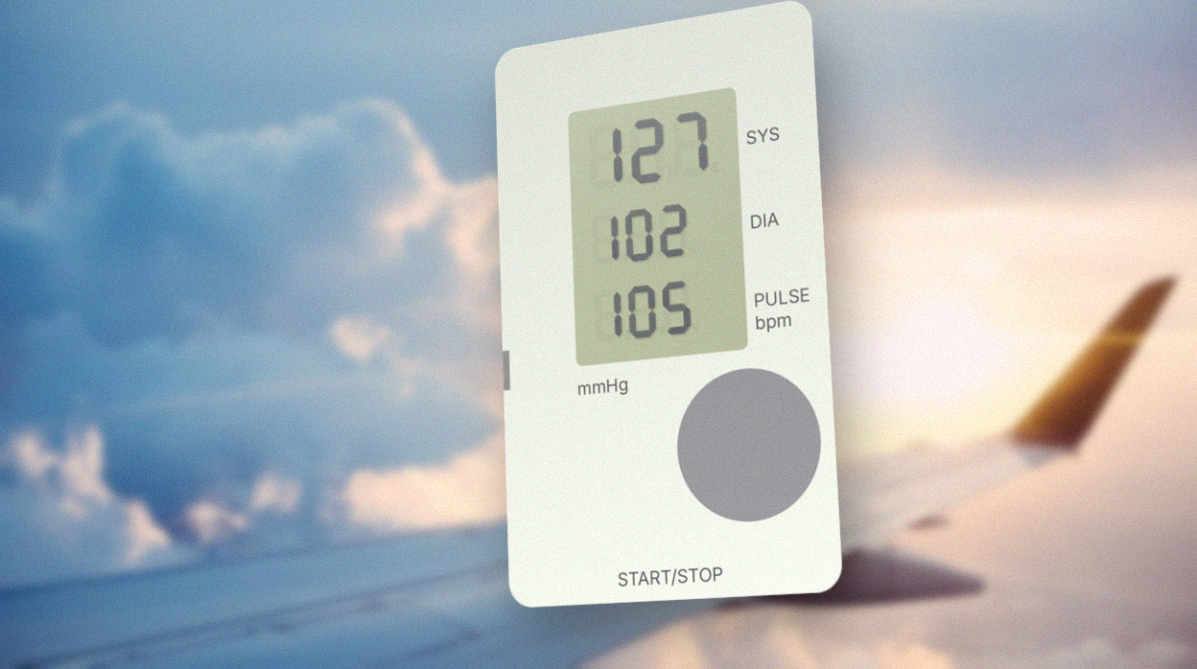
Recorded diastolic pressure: 102 mmHg
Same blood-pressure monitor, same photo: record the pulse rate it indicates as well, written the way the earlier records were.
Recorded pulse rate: 105 bpm
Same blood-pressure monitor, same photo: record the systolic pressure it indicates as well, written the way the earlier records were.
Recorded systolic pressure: 127 mmHg
